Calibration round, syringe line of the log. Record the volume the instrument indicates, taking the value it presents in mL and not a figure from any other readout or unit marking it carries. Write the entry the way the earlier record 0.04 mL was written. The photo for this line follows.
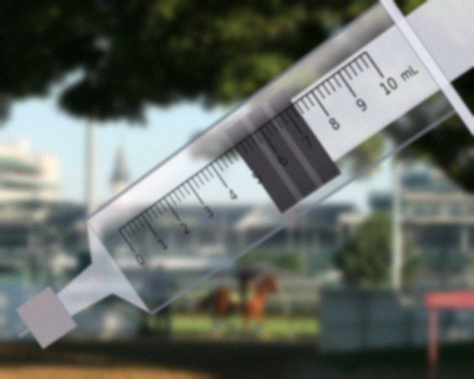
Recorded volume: 5 mL
